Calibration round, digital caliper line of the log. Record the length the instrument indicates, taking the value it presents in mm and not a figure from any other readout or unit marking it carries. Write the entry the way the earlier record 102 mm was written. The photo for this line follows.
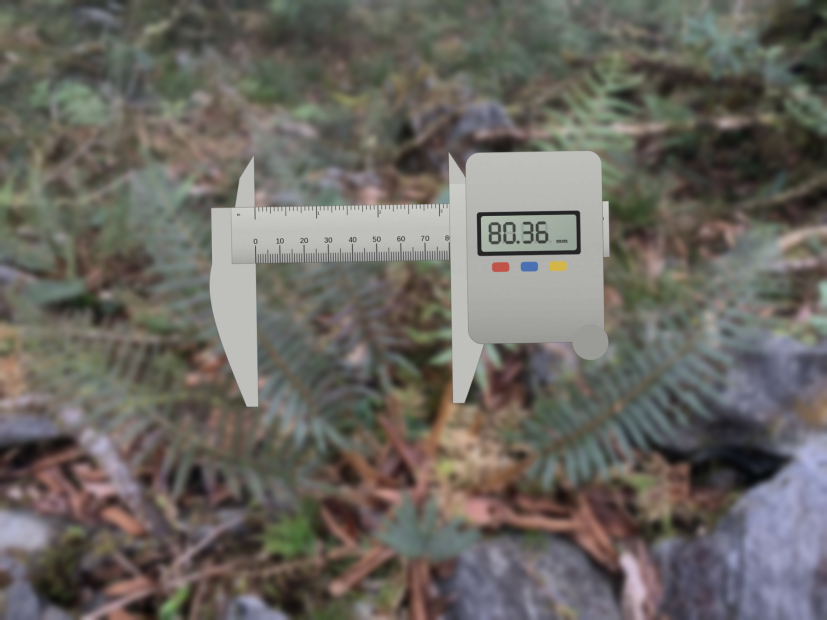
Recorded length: 80.36 mm
